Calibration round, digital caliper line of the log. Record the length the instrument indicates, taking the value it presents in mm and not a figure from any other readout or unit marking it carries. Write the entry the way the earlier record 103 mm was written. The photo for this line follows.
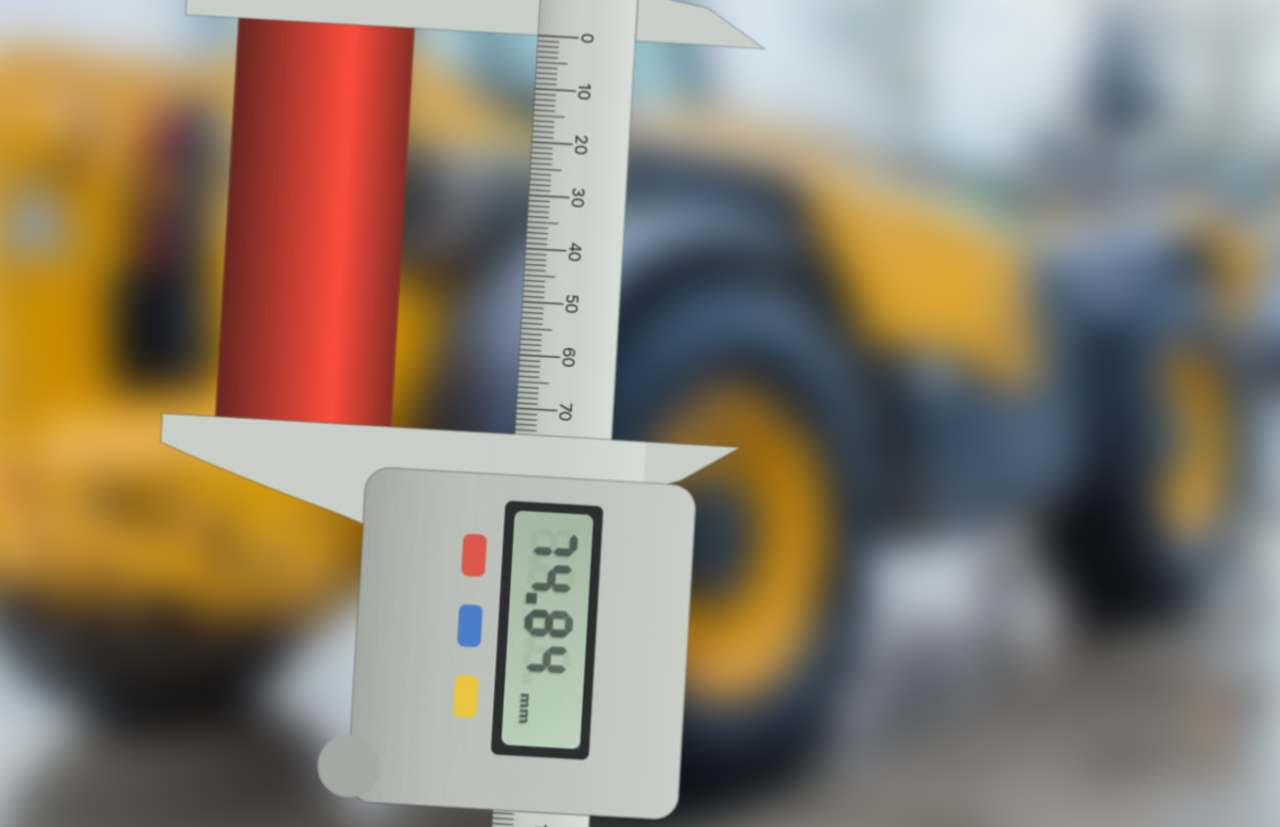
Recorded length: 74.84 mm
